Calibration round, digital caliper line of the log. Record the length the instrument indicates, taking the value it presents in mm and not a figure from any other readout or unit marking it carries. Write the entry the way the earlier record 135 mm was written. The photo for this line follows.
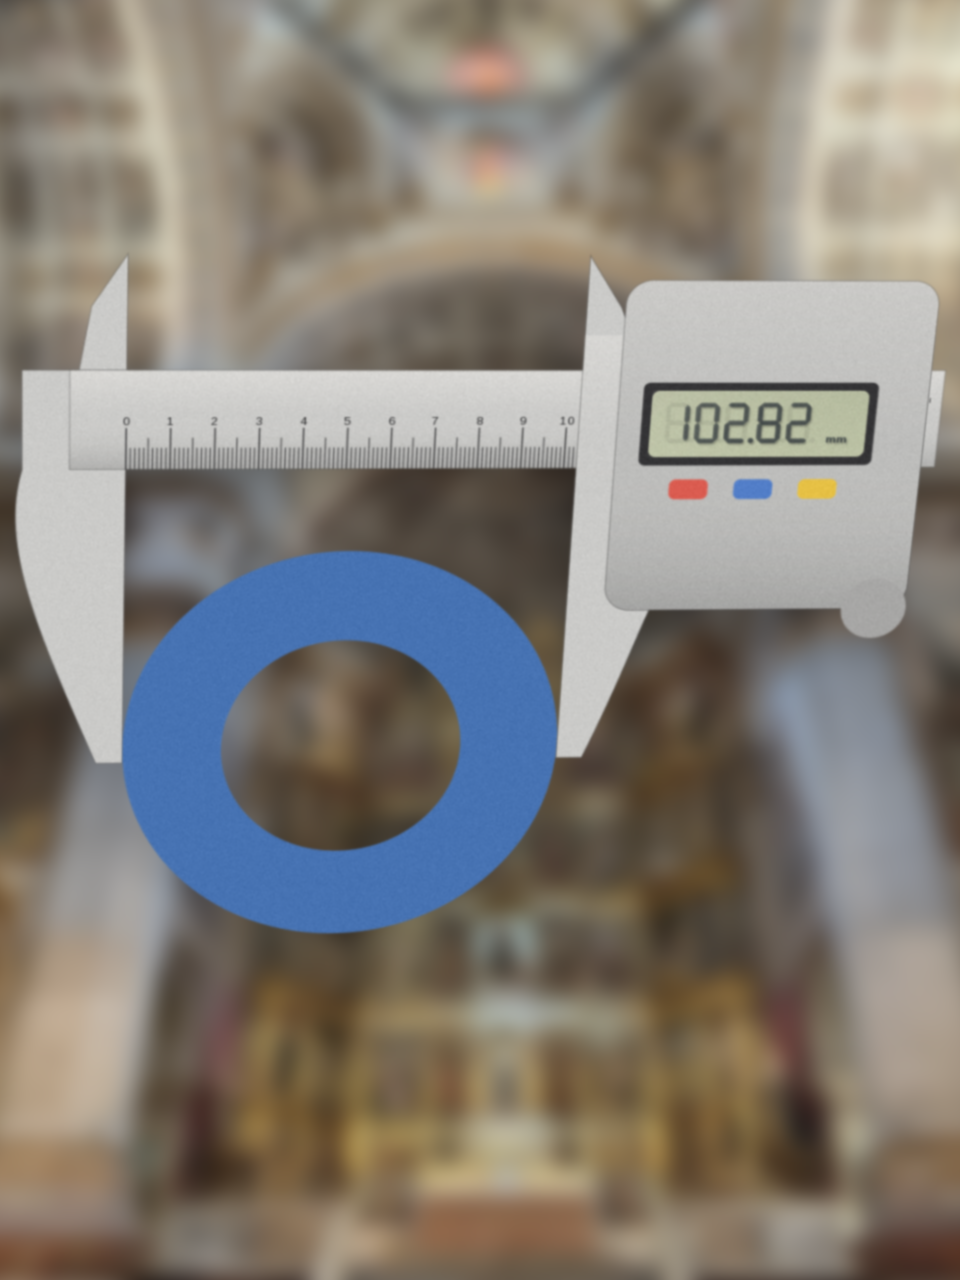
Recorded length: 102.82 mm
